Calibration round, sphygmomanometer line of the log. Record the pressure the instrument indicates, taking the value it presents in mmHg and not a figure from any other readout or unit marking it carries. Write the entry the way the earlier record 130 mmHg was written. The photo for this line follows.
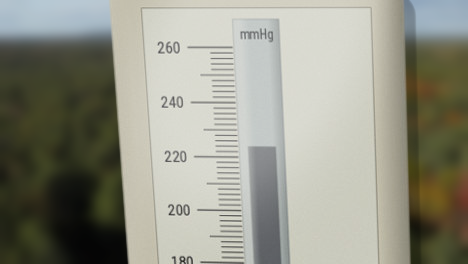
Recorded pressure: 224 mmHg
